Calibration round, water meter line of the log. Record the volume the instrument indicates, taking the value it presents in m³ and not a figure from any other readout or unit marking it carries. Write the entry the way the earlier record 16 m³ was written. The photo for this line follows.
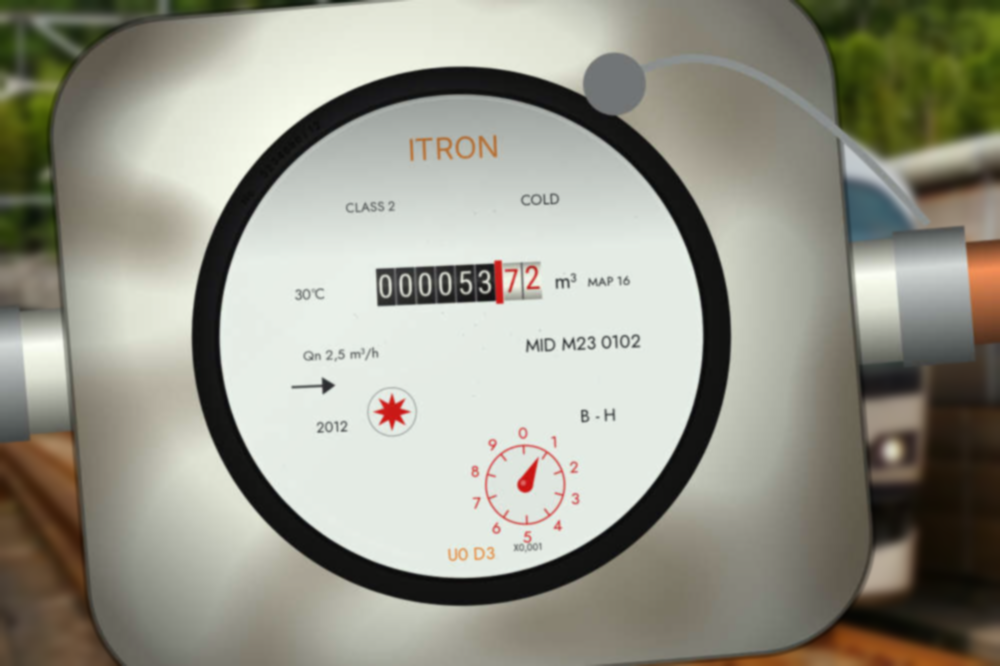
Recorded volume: 53.720 m³
